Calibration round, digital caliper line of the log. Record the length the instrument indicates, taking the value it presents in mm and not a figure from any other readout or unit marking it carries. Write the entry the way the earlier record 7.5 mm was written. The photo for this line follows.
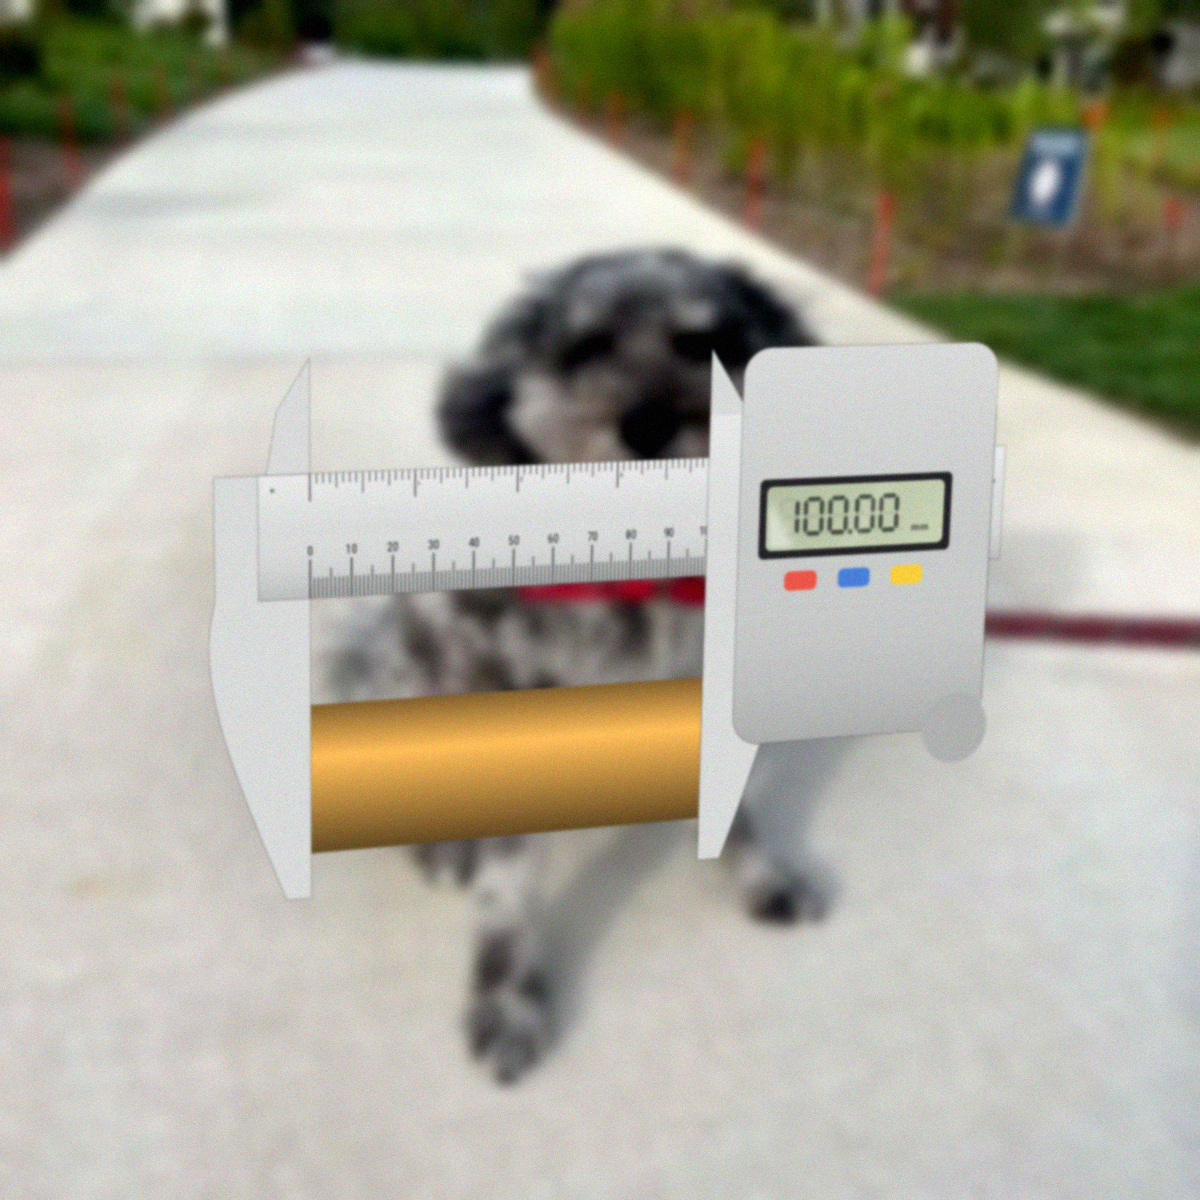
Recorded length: 100.00 mm
